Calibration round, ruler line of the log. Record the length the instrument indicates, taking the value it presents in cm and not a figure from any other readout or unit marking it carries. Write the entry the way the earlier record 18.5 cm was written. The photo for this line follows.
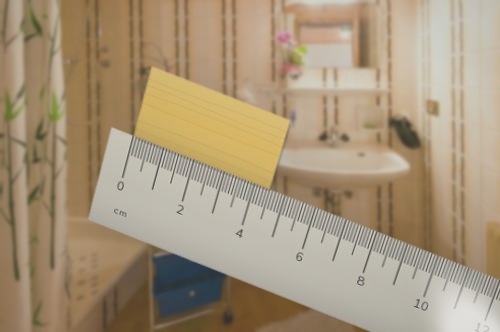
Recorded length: 4.5 cm
